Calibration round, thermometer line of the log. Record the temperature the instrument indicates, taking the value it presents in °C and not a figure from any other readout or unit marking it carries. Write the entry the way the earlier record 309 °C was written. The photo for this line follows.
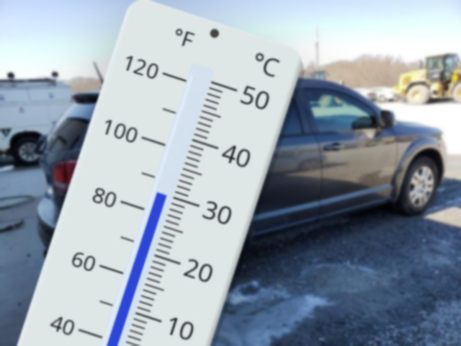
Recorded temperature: 30 °C
